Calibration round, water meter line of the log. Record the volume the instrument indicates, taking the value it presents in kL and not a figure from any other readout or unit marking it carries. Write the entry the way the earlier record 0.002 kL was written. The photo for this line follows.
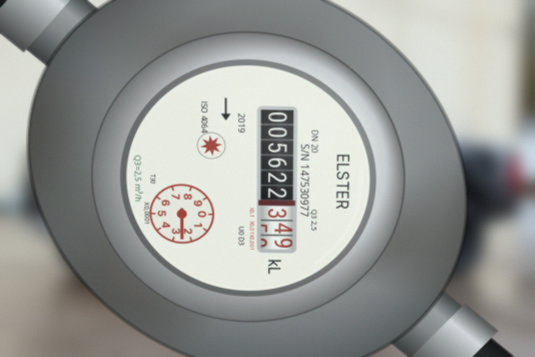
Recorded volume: 5622.3492 kL
